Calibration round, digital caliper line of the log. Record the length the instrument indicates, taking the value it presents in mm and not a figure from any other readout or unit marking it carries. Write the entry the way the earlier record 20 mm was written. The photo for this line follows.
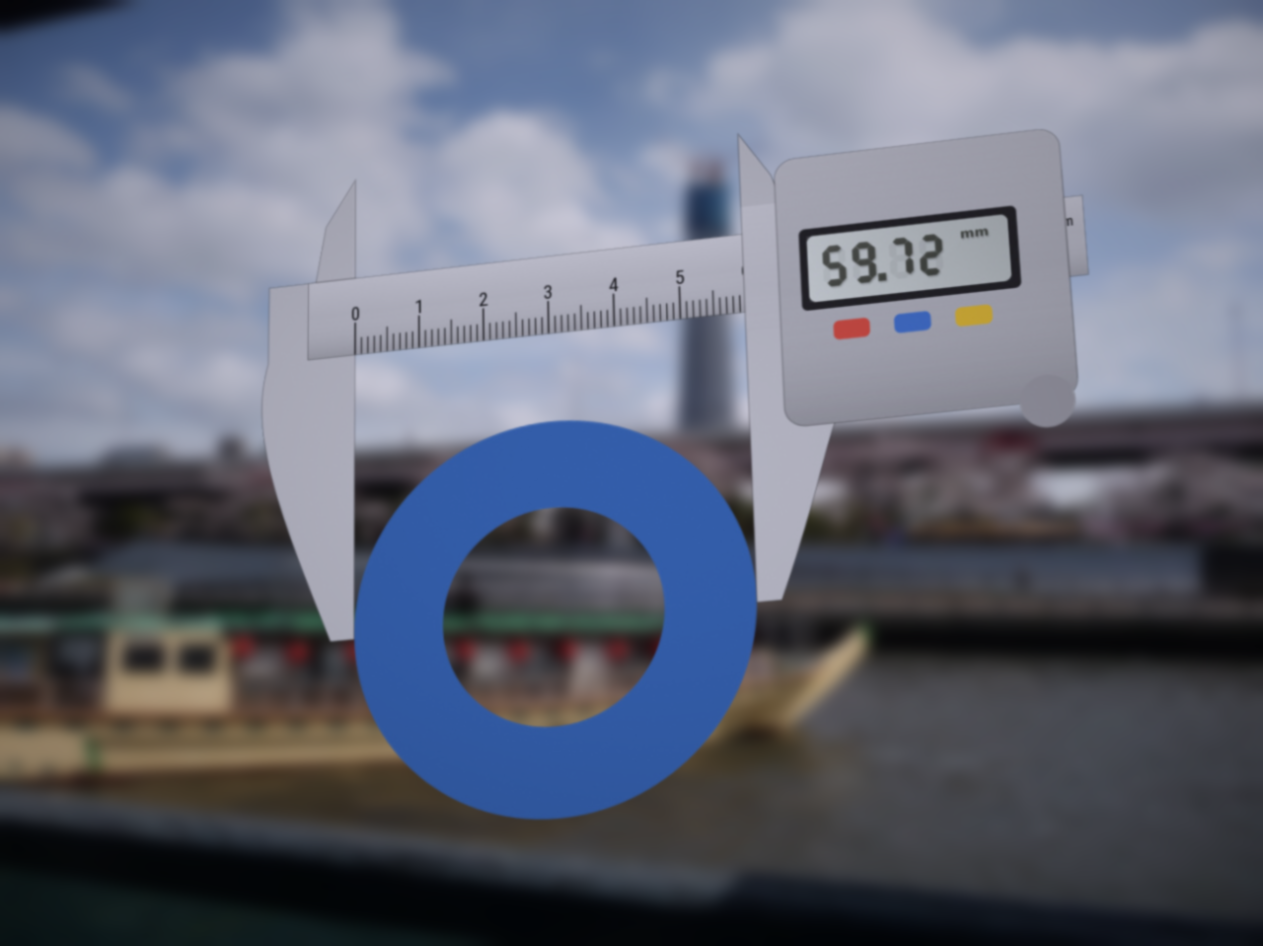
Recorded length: 59.72 mm
